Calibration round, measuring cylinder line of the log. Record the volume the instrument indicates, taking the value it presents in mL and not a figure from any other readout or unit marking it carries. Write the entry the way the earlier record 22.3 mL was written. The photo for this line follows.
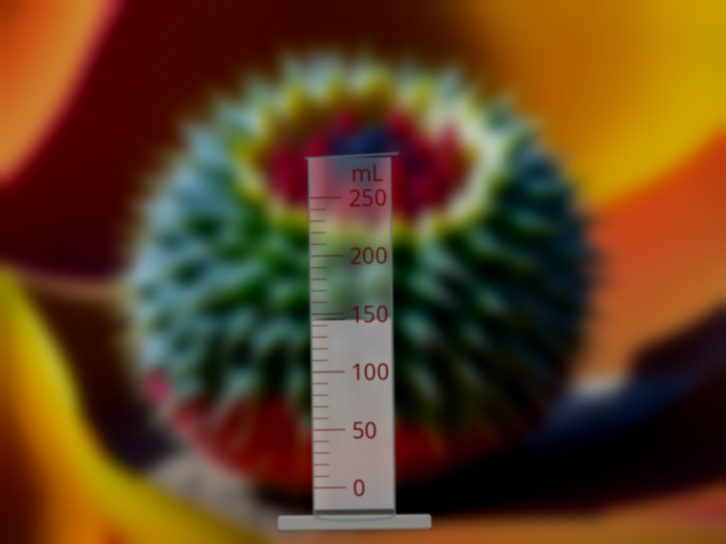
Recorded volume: 145 mL
